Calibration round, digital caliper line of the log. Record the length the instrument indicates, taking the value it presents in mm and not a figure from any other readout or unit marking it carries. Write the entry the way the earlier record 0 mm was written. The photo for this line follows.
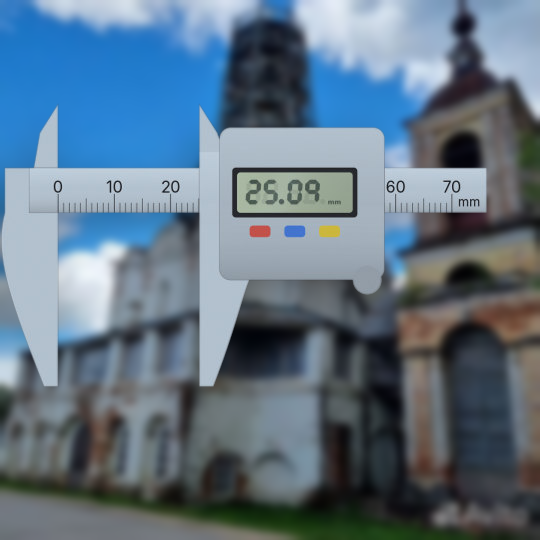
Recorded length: 25.09 mm
